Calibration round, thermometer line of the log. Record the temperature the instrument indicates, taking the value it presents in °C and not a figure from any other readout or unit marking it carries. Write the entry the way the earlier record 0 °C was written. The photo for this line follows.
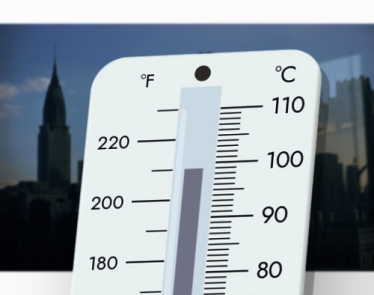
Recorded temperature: 99 °C
